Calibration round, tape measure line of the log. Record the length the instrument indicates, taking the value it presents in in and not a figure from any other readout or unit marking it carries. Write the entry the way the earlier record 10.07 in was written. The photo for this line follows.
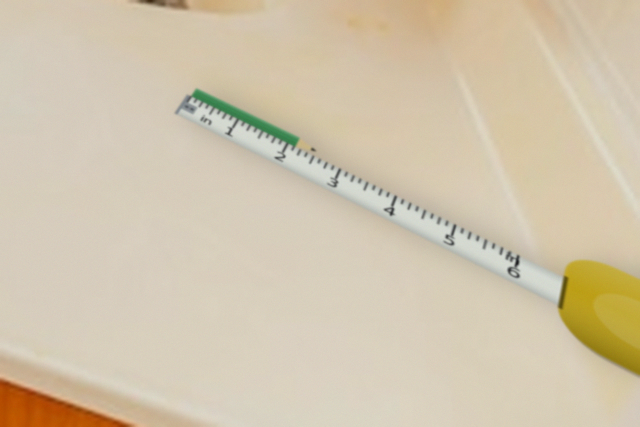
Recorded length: 2.5 in
